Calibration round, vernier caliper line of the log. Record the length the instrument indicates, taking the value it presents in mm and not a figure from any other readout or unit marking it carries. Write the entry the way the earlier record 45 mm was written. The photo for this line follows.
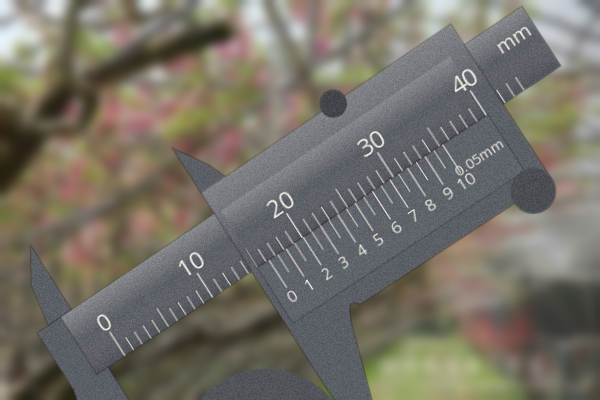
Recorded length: 16.3 mm
